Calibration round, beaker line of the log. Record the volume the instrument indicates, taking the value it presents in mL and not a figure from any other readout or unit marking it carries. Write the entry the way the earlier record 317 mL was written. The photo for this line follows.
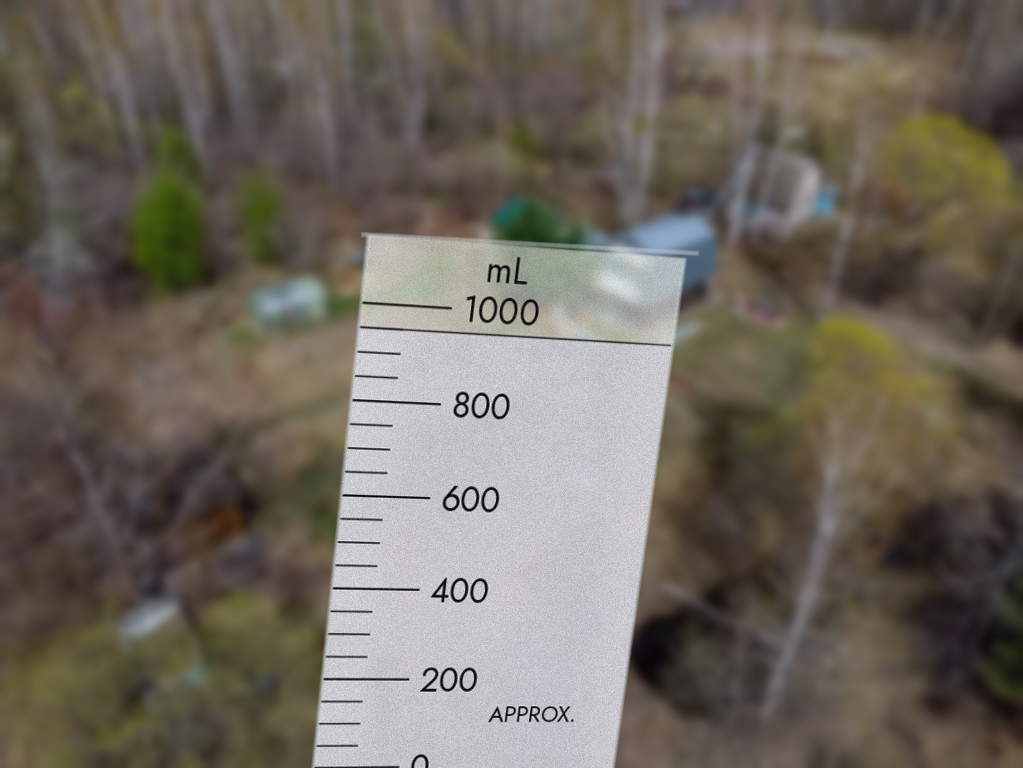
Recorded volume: 950 mL
